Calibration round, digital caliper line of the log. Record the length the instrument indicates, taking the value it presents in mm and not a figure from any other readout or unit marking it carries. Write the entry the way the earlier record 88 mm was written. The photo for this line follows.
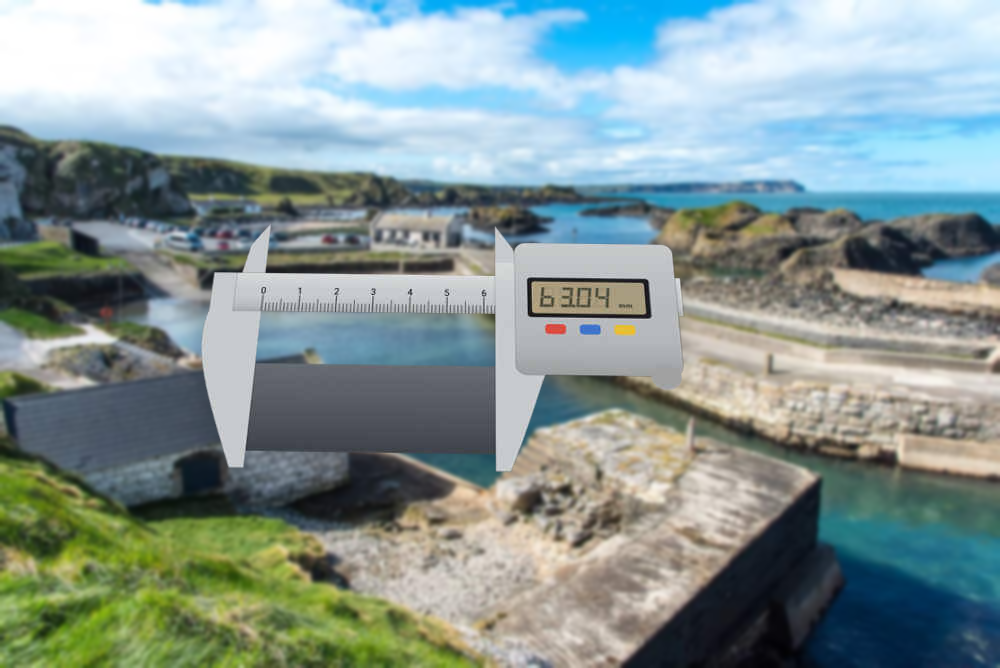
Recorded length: 63.04 mm
